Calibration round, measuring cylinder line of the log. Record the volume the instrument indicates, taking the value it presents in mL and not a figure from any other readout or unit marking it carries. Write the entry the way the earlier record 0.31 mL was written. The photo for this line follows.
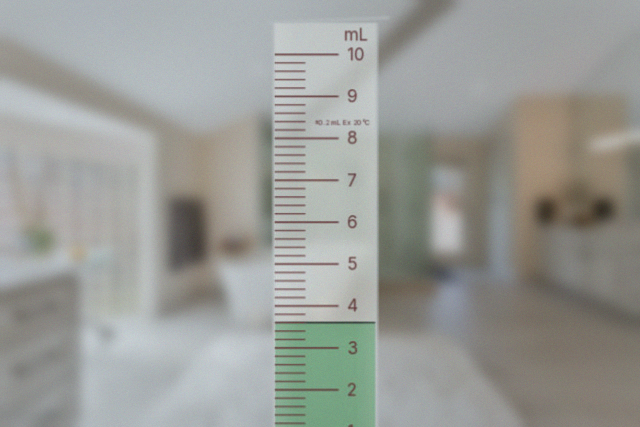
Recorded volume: 3.6 mL
